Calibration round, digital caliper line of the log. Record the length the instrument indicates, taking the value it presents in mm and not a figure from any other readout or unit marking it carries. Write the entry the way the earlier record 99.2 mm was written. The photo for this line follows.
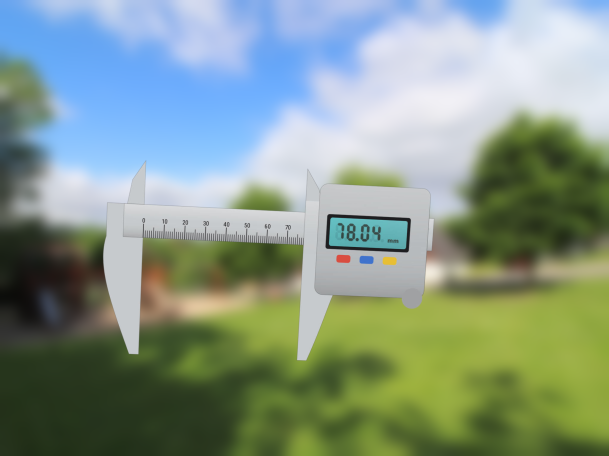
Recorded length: 78.04 mm
